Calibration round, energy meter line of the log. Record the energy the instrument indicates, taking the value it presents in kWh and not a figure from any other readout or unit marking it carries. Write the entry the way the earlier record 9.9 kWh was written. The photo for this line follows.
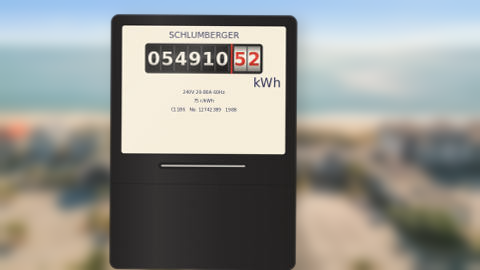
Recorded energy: 54910.52 kWh
